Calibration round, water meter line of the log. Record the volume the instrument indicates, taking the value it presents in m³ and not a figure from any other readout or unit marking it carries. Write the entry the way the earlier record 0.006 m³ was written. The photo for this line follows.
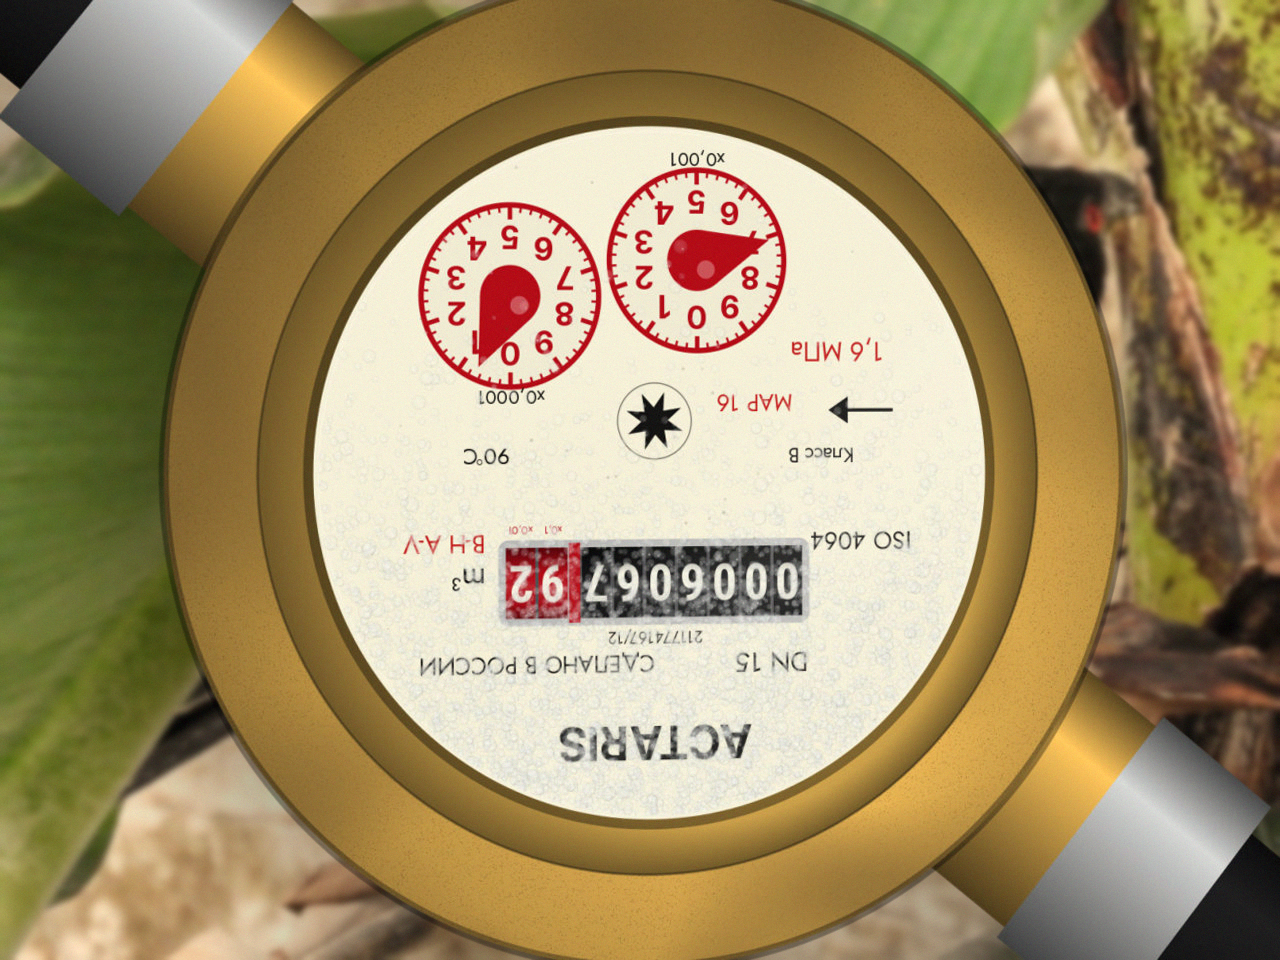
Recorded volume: 6067.9270 m³
